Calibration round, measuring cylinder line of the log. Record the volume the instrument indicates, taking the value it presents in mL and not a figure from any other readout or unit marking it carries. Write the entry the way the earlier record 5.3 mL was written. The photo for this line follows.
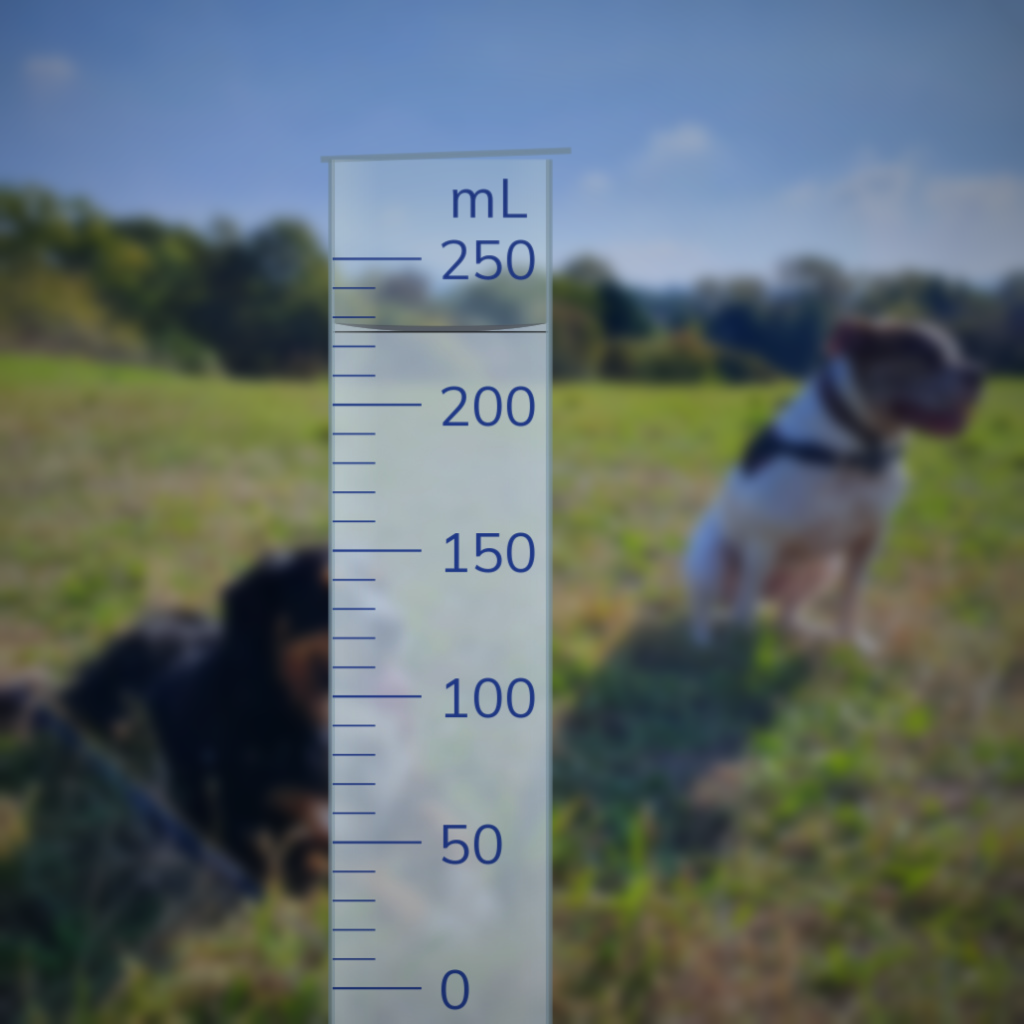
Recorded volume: 225 mL
